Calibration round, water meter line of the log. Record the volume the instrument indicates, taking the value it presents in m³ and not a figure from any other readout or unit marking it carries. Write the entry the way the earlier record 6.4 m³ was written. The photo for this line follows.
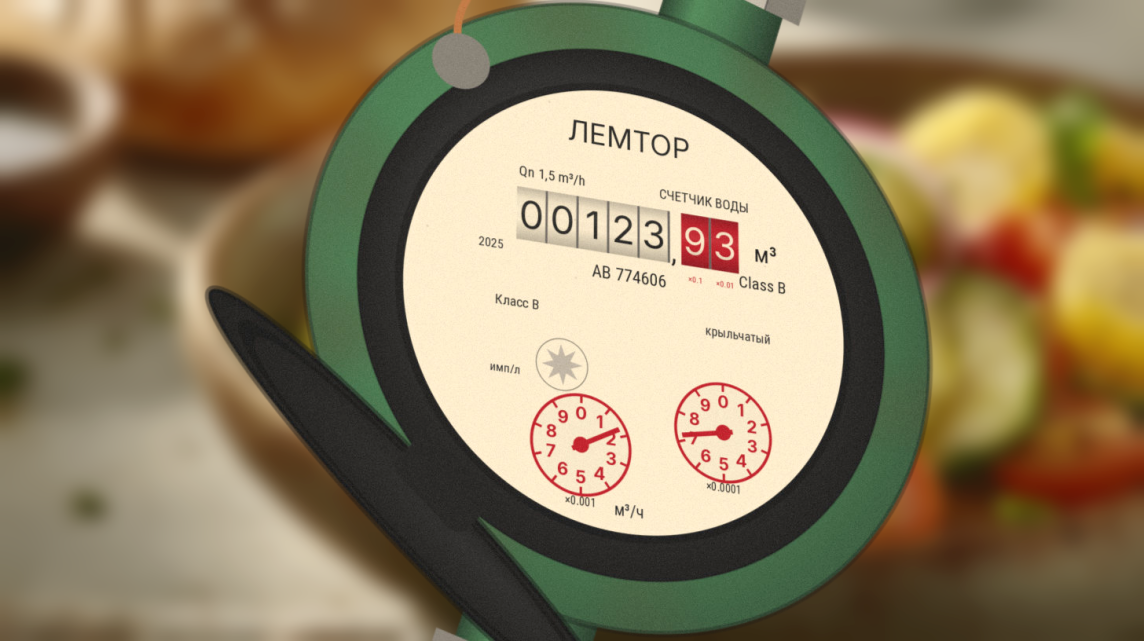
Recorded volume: 123.9317 m³
